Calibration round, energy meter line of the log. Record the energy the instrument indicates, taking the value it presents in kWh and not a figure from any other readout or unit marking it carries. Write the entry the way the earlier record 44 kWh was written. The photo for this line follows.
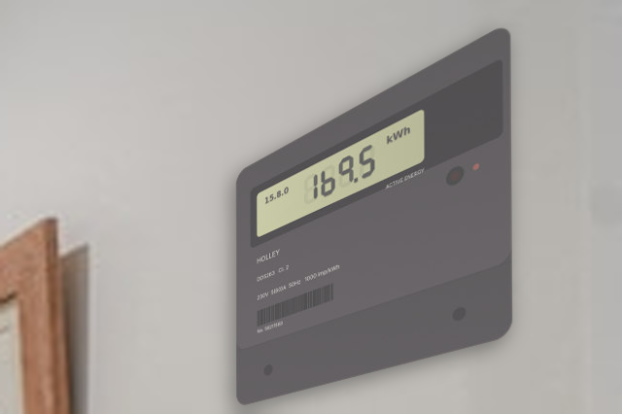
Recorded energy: 169.5 kWh
